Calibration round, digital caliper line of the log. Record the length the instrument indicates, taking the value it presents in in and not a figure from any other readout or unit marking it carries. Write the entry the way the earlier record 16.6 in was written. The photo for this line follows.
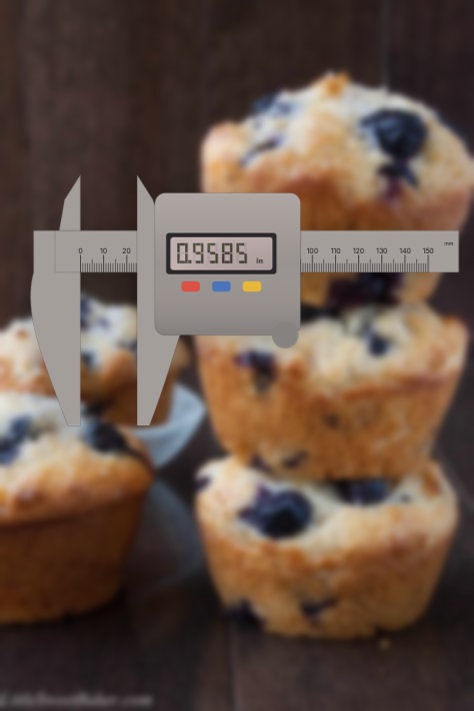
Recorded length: 0.9585 in
